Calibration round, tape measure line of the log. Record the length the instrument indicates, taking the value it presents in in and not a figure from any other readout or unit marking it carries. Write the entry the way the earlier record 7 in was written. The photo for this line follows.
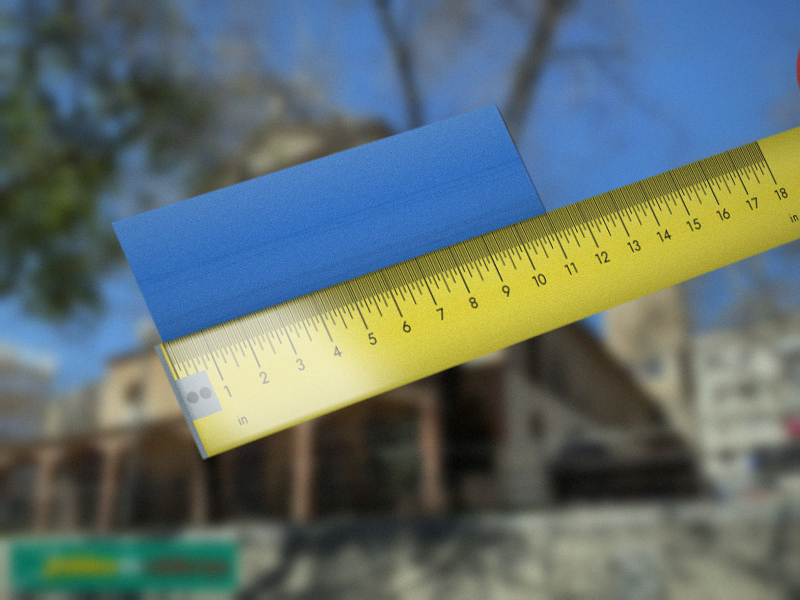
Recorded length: 11 in
